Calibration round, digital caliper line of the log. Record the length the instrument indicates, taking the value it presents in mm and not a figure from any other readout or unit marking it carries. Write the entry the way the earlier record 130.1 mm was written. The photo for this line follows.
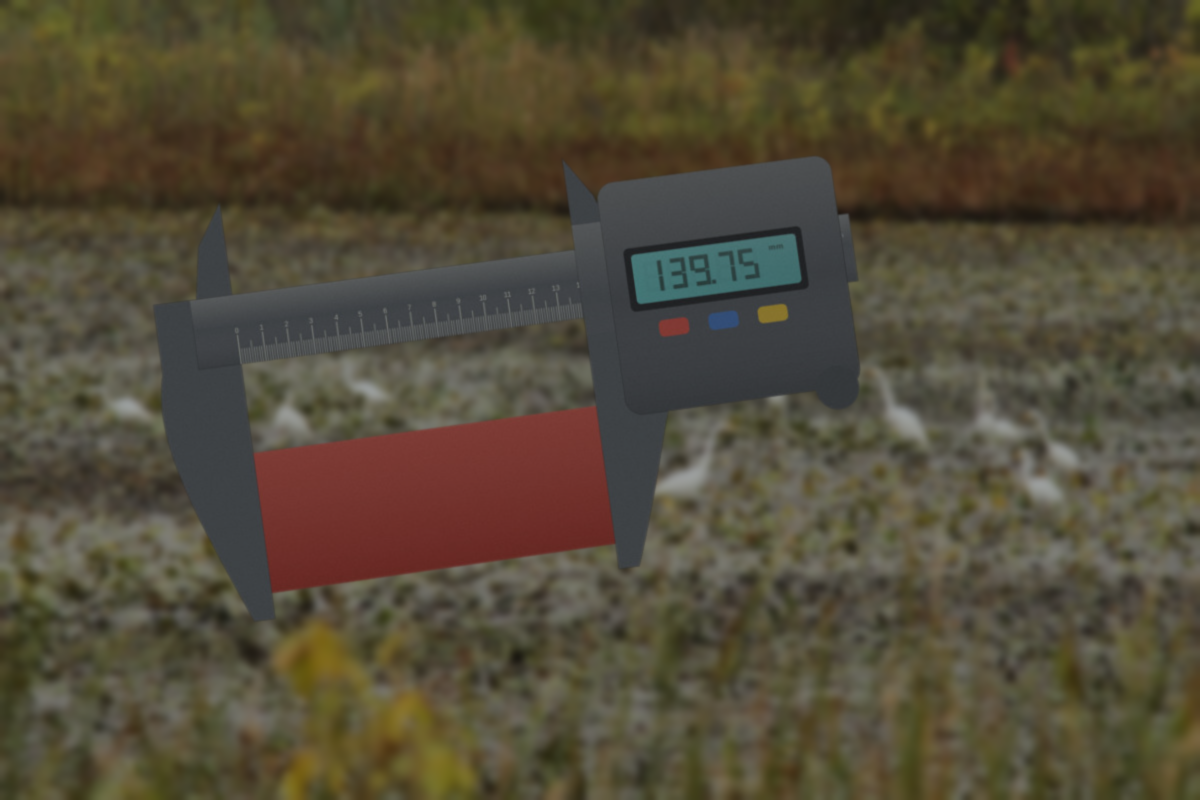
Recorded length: 139.75 mm
